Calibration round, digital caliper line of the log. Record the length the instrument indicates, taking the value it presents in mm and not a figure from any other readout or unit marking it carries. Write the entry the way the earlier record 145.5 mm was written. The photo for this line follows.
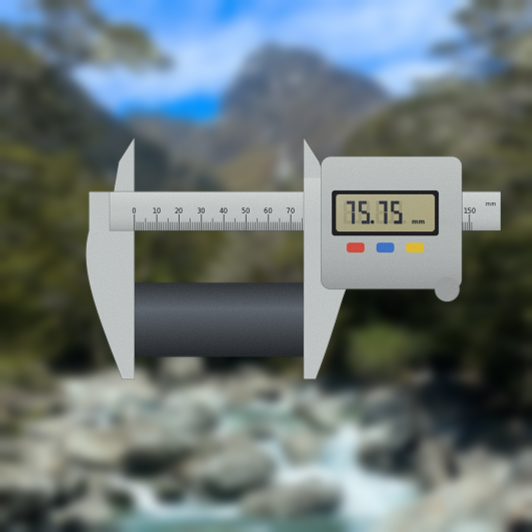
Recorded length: 75.75 mm
